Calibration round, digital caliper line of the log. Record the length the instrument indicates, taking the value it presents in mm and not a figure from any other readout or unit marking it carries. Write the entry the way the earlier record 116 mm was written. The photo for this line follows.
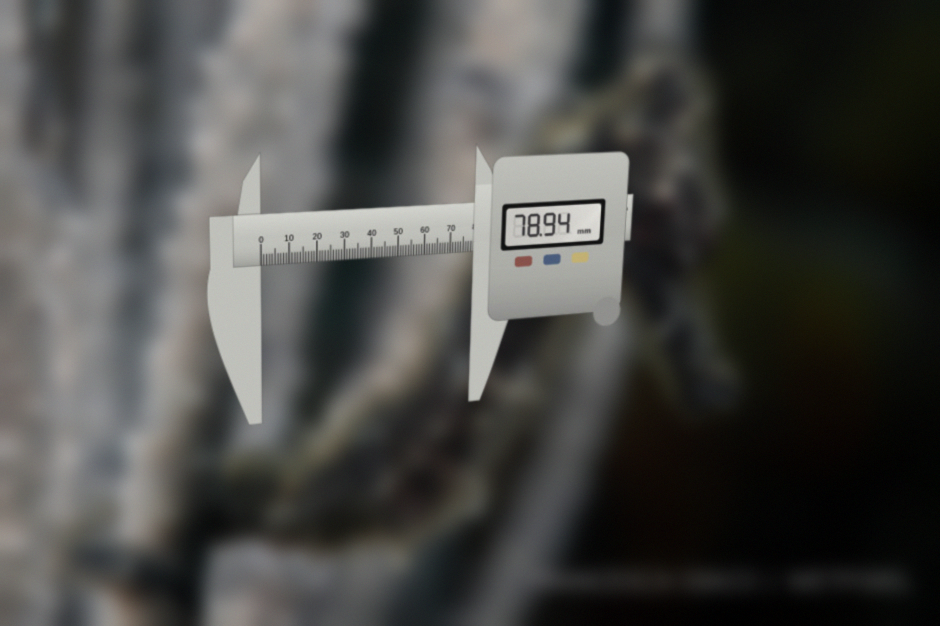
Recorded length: 78.94 mm
